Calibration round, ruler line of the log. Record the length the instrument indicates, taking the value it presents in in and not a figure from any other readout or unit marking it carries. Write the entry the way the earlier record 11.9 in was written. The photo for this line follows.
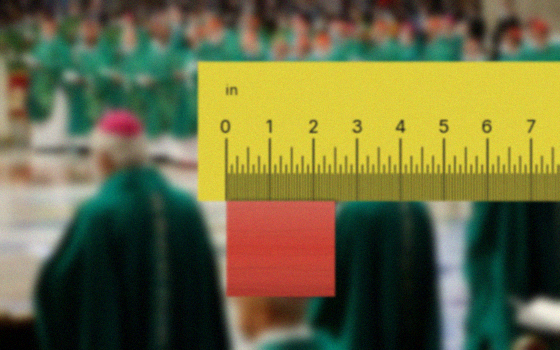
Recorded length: 2.5 in
